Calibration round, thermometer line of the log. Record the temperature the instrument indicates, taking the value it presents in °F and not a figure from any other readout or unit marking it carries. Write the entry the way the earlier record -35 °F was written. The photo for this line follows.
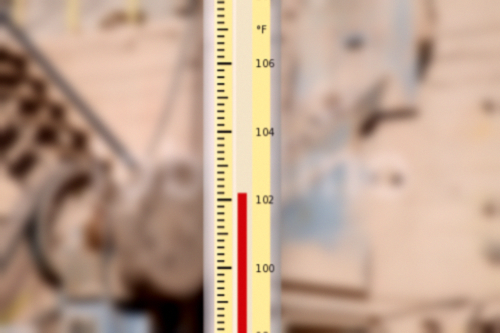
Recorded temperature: 102.2 °F
